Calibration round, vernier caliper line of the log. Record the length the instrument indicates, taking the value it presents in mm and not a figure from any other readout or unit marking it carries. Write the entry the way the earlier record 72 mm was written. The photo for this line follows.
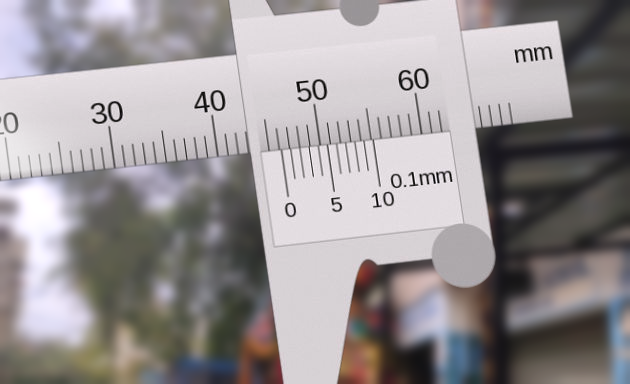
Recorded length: 46.2 mm
